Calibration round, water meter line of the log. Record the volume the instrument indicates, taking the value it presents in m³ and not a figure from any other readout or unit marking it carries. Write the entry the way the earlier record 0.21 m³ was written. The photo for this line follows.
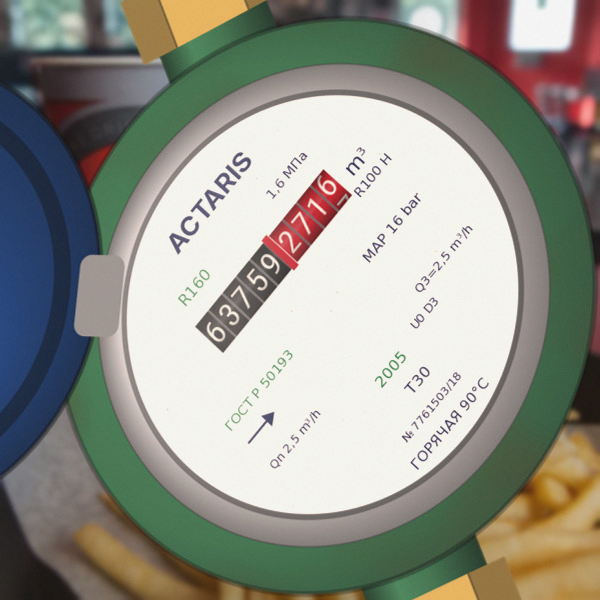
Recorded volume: 63759.2716 m³
